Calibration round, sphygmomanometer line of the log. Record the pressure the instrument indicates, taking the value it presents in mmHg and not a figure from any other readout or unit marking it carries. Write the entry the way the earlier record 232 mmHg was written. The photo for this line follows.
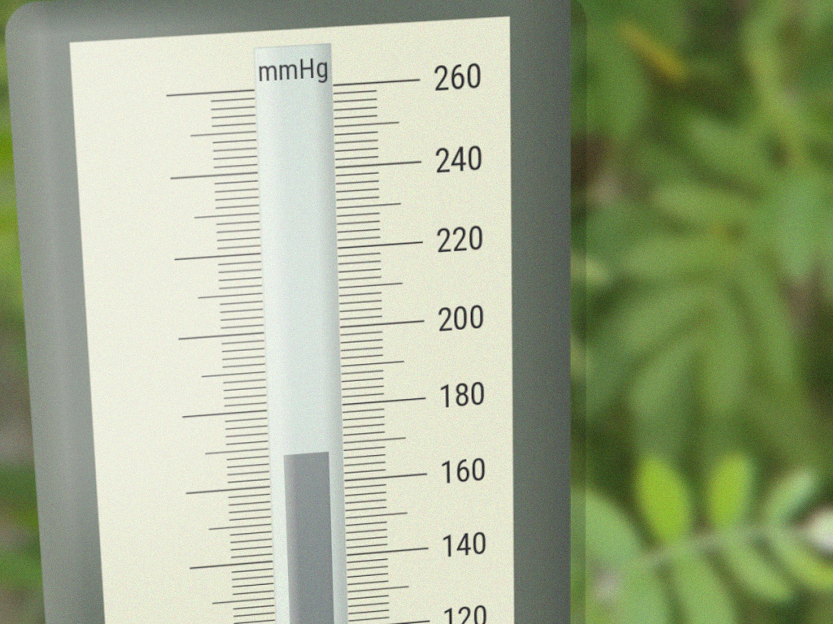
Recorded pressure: 168 mmHg
